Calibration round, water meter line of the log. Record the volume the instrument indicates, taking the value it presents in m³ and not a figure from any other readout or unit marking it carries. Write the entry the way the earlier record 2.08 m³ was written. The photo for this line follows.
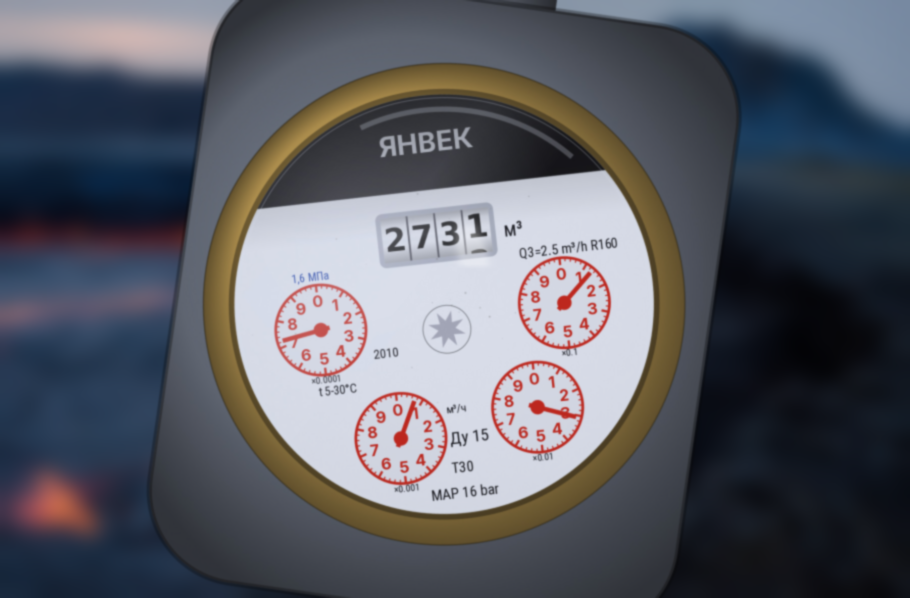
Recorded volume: 2731.1307 m³
